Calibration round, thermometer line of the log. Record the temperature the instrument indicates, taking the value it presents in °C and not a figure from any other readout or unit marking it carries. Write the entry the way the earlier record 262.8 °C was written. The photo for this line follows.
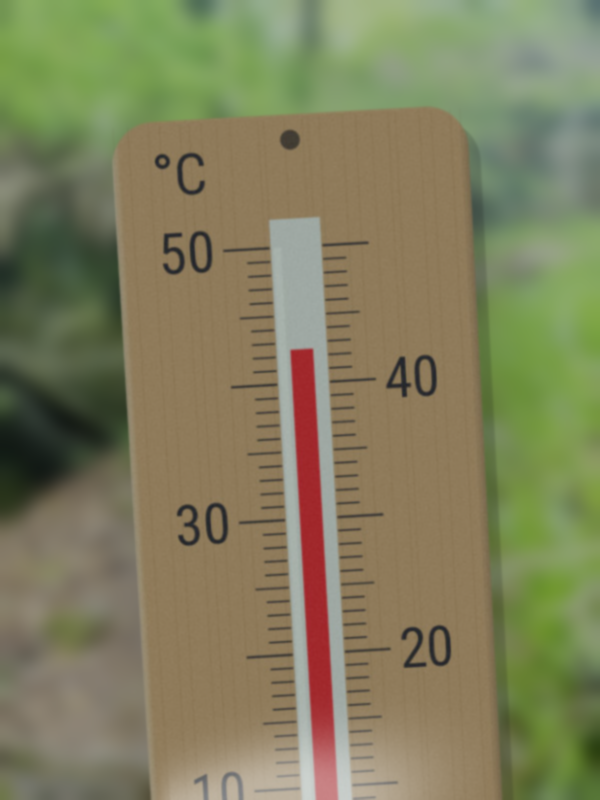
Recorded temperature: 42.5 °C
